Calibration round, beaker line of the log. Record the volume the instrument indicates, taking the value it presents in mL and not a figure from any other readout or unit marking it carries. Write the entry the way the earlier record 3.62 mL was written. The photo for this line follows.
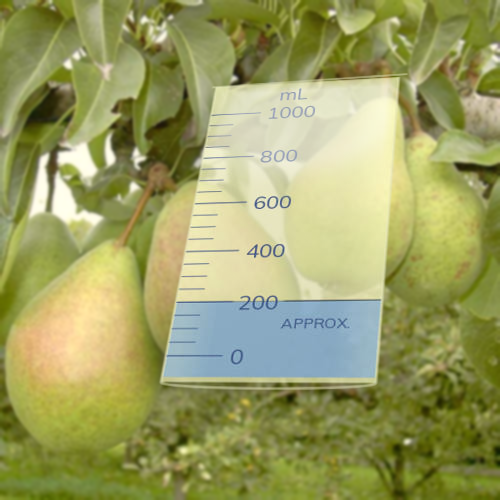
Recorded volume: 200 mL
